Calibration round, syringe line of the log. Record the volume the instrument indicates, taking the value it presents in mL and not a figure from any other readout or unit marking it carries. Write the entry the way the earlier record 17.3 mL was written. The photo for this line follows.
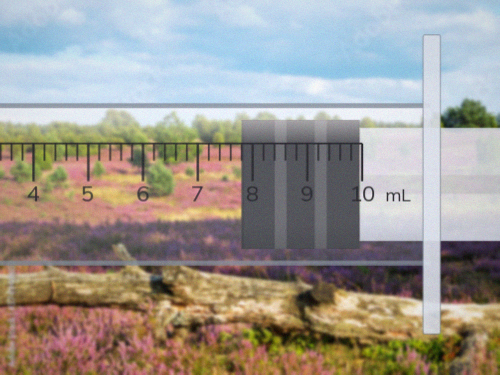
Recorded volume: 7.8 mL
